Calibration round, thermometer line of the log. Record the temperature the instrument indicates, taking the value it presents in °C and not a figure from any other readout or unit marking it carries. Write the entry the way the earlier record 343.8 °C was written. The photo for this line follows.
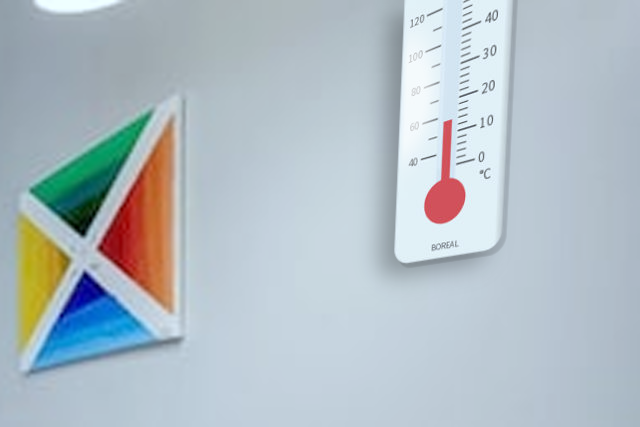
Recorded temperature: 14 °C
